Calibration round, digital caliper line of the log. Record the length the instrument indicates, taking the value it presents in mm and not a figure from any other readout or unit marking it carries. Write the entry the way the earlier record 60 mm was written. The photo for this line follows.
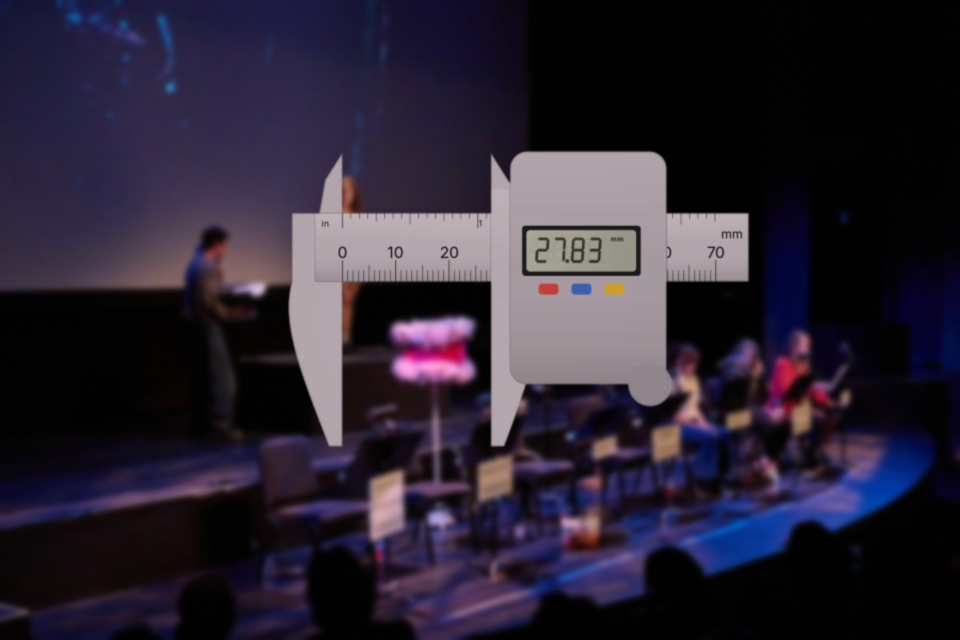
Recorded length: 27.83 mm
